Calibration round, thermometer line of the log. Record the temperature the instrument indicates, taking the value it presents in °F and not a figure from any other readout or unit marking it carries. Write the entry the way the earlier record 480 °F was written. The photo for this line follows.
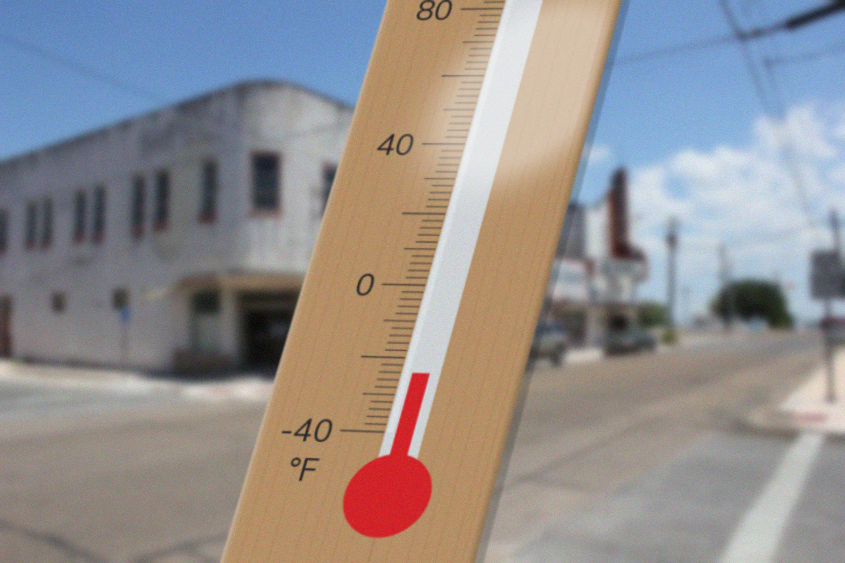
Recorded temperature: -24 °F
